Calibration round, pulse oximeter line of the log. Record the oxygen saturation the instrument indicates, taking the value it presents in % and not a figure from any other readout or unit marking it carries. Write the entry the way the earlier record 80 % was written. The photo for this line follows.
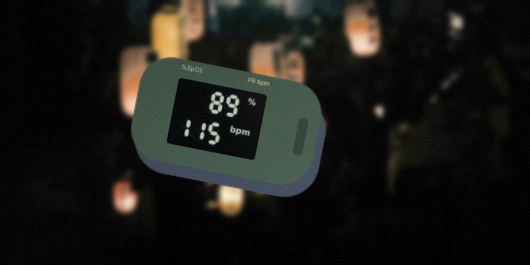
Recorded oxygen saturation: 89 %
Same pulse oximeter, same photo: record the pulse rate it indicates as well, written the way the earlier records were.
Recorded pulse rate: 115 bpm
